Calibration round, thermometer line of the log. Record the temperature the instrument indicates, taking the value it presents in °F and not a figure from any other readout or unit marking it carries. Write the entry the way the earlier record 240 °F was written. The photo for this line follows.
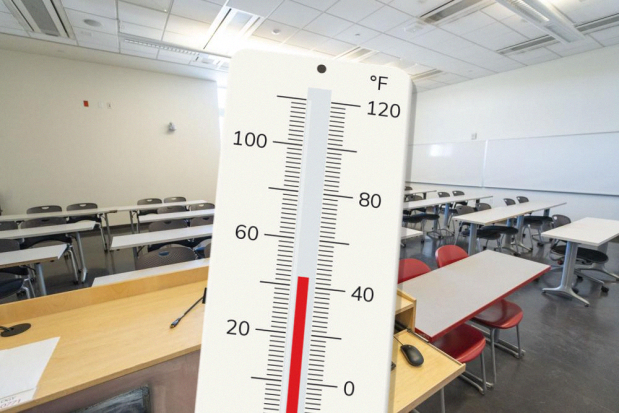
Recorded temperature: 44 °F
